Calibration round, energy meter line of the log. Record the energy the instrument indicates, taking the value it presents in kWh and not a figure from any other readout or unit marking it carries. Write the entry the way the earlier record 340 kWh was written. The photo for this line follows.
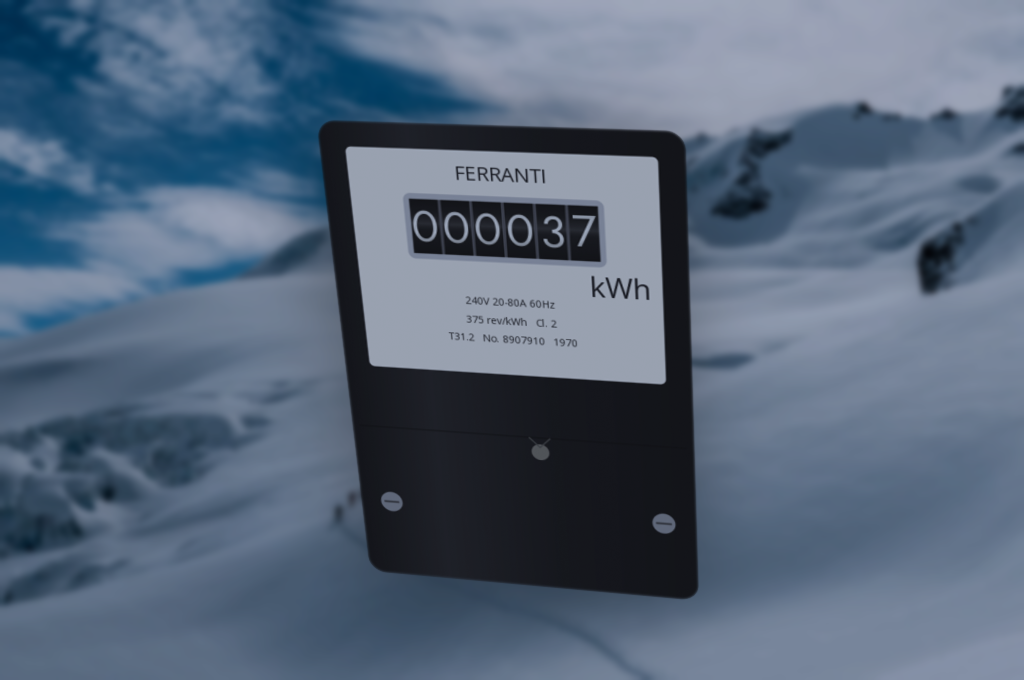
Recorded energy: 37 kWh
